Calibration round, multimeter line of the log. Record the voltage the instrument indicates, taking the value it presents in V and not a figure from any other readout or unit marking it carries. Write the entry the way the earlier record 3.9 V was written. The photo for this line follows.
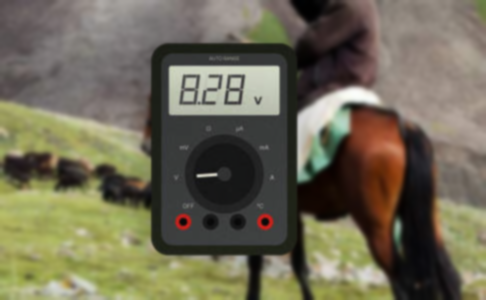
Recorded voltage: 8.28 V
